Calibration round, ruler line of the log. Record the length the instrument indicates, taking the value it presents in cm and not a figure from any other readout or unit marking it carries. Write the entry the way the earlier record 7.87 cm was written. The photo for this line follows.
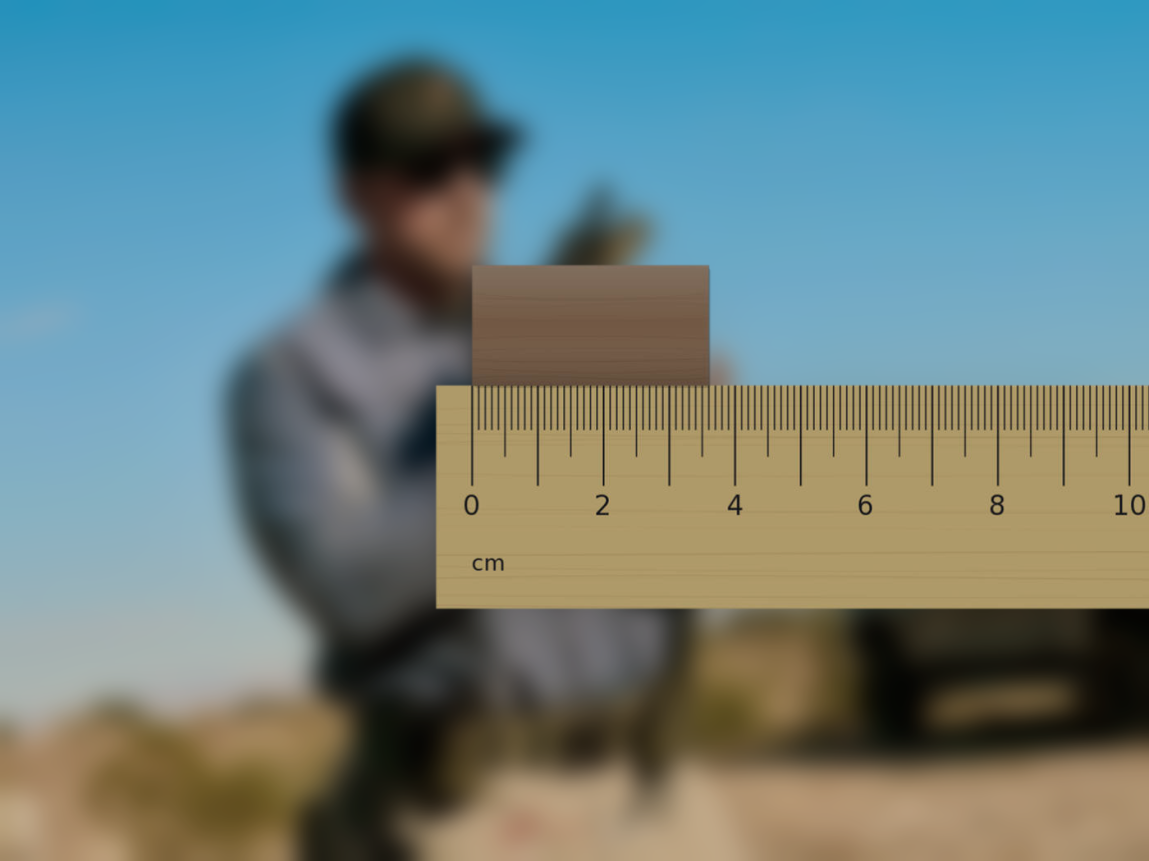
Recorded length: 3.6 cm
